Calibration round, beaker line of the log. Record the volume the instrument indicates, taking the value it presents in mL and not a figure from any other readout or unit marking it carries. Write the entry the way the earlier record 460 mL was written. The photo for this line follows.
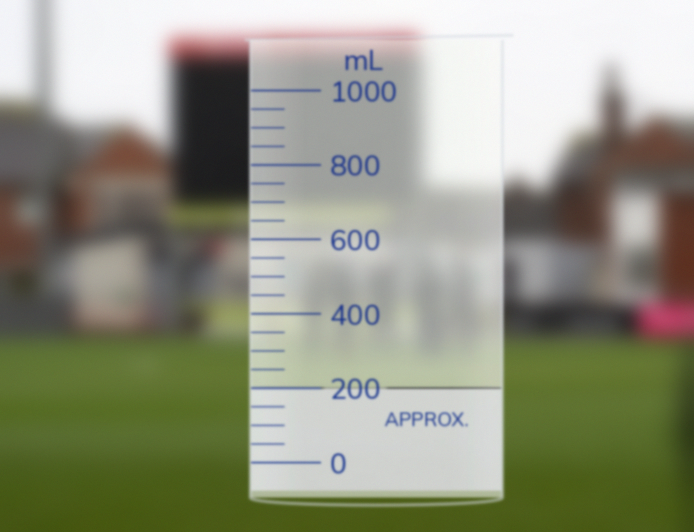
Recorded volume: 200 mL
